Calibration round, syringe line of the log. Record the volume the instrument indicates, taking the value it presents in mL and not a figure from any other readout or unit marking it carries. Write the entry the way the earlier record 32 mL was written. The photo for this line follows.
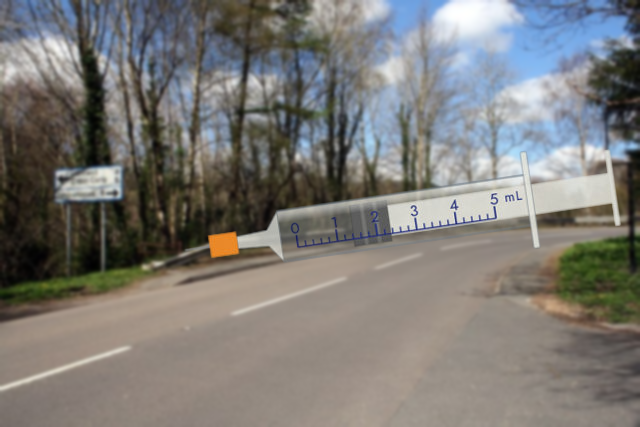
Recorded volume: 1.4 mL
